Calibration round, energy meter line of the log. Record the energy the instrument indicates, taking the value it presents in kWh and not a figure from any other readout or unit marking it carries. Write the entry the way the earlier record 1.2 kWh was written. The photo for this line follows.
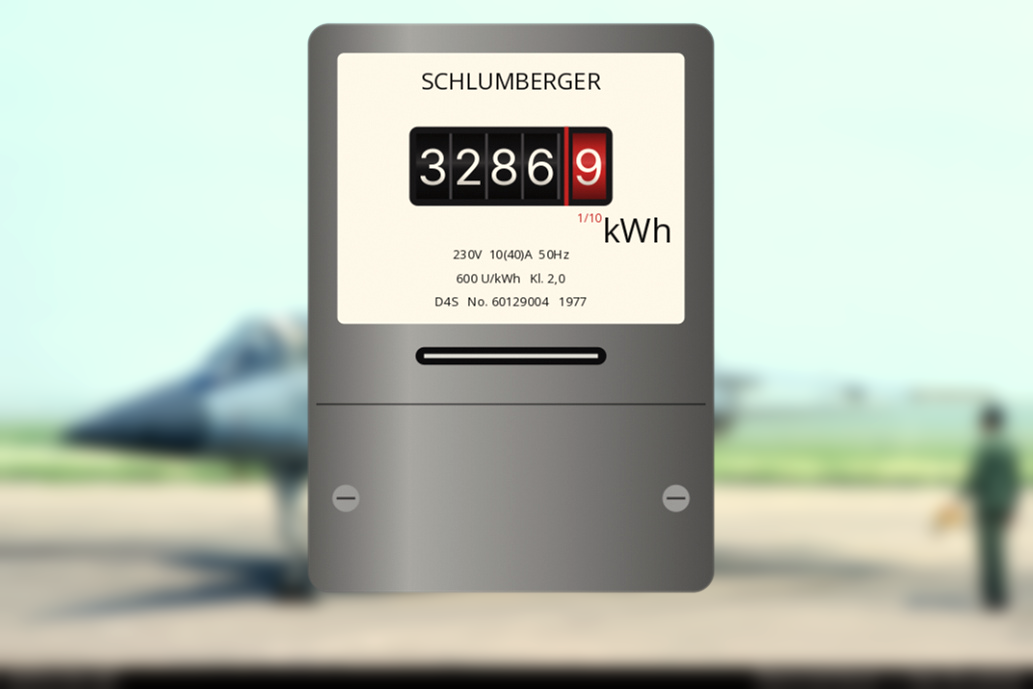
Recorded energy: 3286.9 kWh
